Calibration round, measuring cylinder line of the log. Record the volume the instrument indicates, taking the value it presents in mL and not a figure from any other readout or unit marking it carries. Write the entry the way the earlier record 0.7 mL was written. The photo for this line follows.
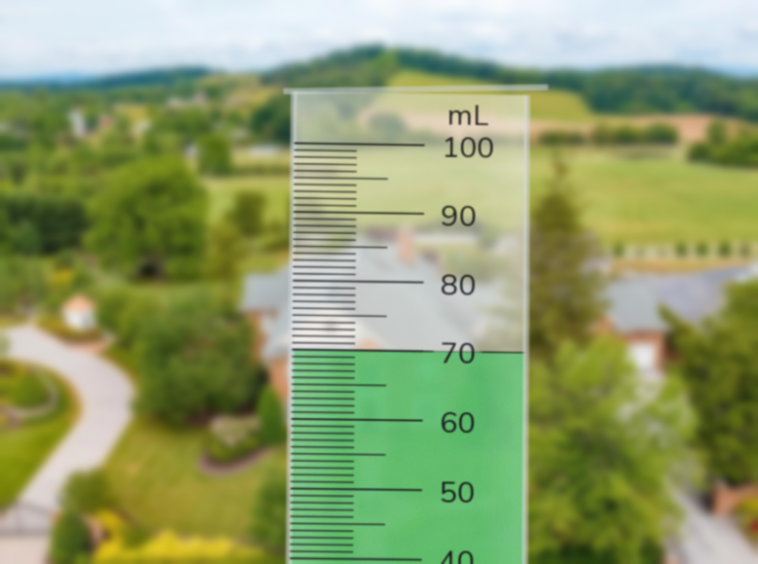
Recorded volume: 70 mL
